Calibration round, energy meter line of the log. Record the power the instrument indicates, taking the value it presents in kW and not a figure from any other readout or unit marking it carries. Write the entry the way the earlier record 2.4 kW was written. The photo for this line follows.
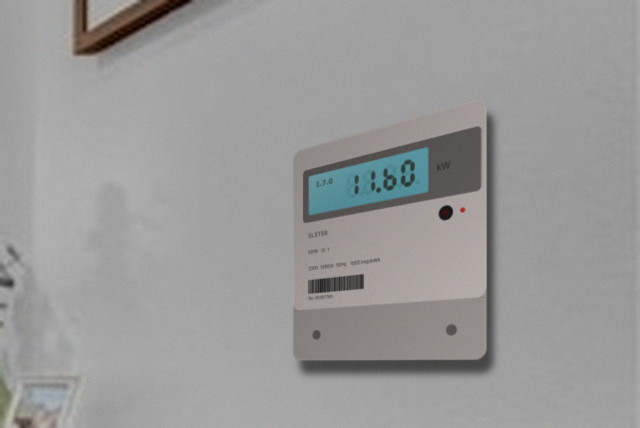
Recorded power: 11.60 kW
